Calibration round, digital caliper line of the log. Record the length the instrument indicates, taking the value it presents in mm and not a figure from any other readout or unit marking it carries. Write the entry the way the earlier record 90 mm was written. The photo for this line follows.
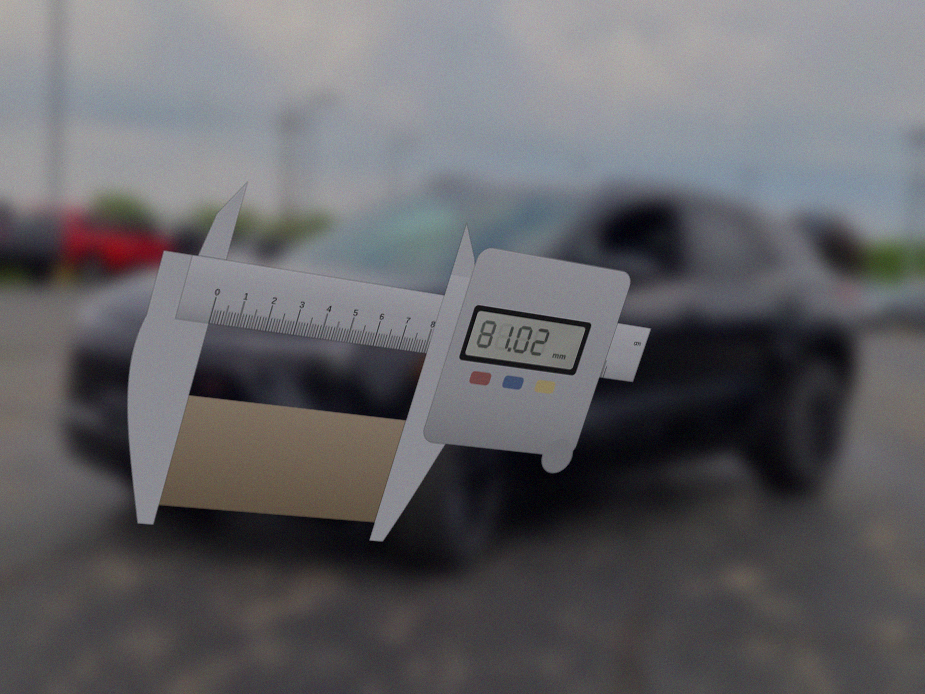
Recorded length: 81.02 mm
